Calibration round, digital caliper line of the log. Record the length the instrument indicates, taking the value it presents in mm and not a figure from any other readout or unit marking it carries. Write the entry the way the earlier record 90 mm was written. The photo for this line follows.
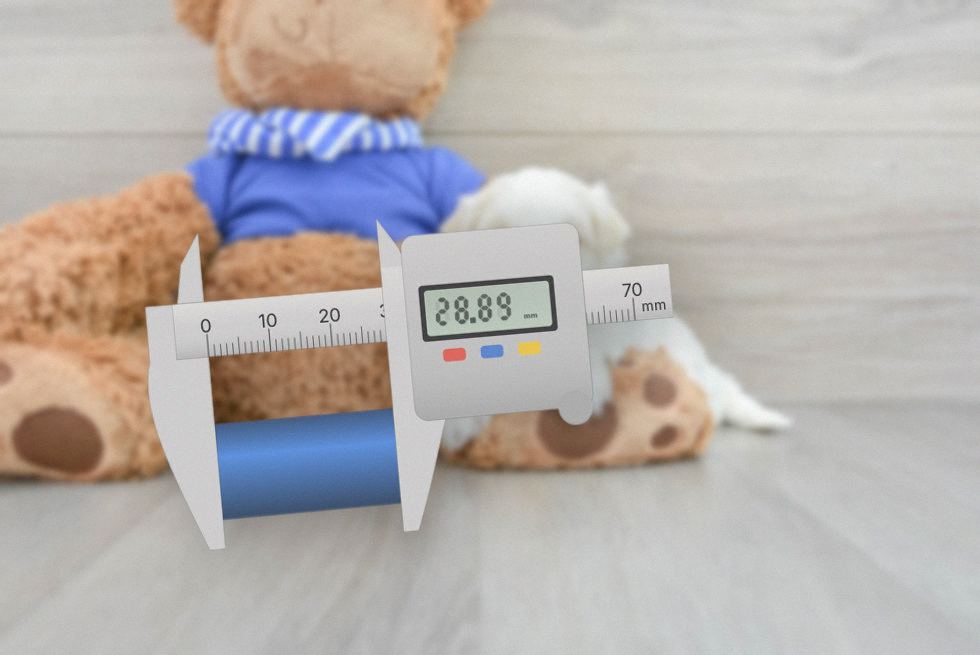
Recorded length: 28.89 mm
